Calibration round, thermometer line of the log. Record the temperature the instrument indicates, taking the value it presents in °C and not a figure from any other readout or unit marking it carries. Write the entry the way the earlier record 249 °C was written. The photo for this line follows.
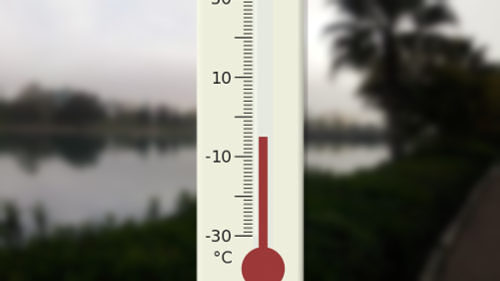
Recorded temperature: -5 °C
